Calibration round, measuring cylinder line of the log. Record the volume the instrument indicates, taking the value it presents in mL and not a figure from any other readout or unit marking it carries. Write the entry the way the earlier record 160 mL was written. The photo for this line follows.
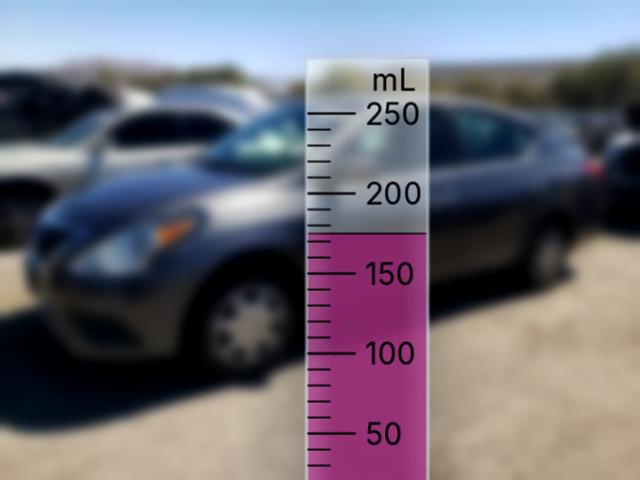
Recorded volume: 175 mL
